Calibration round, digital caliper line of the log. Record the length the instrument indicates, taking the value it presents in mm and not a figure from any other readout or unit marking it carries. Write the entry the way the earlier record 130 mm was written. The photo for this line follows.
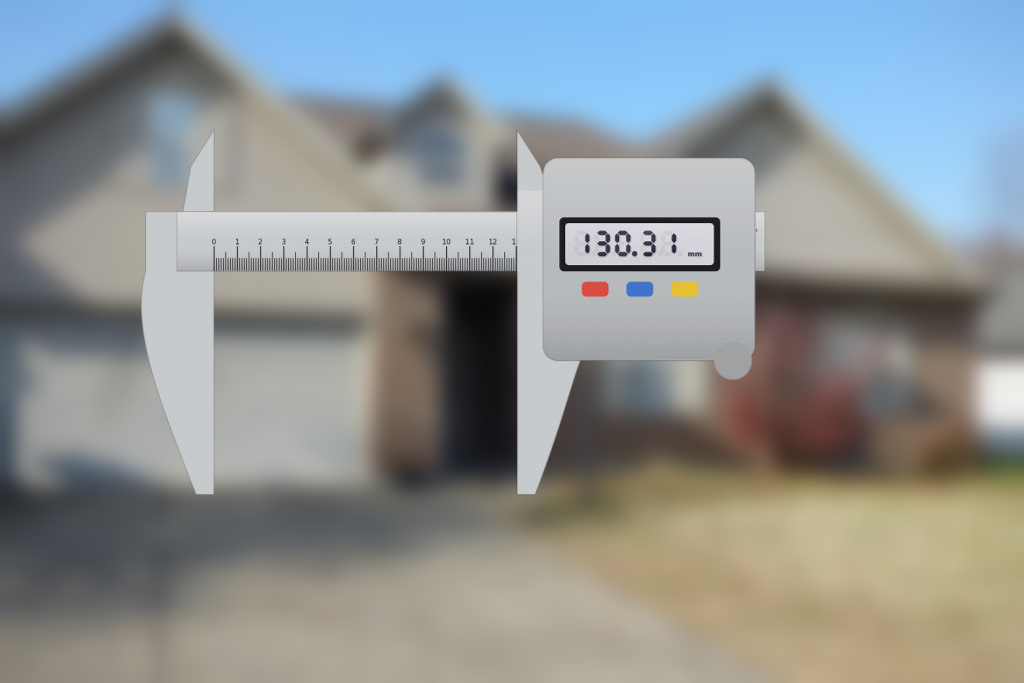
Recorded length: 130.31 mm
